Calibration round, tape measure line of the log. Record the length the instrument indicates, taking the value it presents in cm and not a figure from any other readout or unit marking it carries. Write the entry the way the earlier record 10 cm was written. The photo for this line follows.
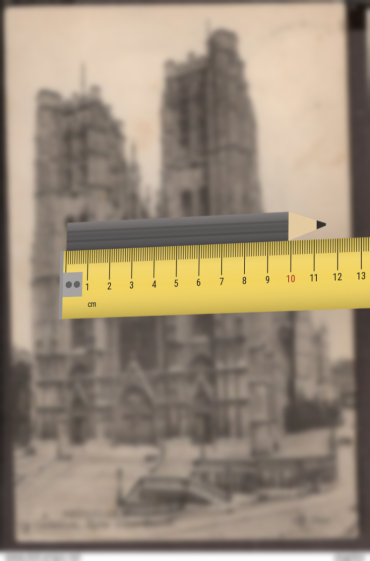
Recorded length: 11.5 cm
